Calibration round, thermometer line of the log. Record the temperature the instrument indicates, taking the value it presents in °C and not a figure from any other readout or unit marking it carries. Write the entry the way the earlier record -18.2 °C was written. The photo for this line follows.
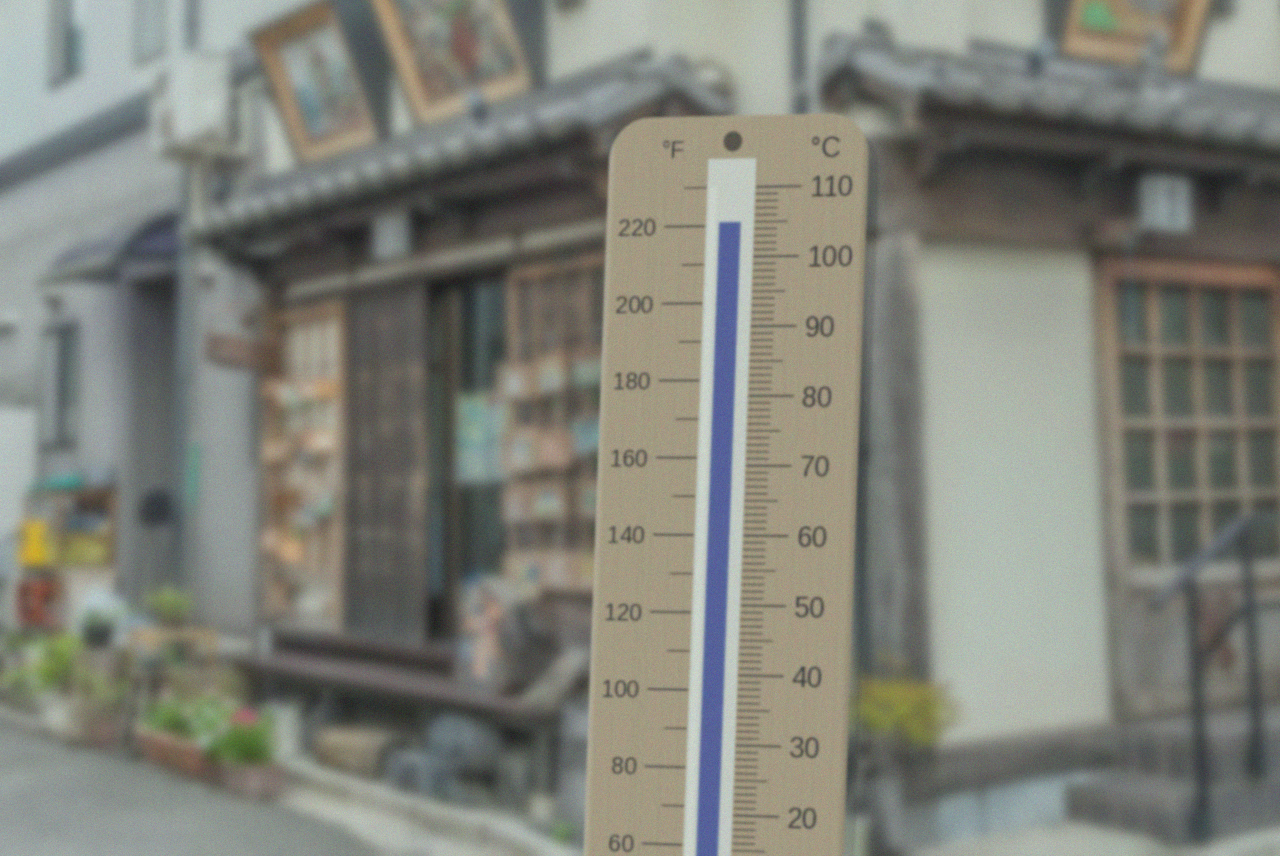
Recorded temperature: 105 °C
